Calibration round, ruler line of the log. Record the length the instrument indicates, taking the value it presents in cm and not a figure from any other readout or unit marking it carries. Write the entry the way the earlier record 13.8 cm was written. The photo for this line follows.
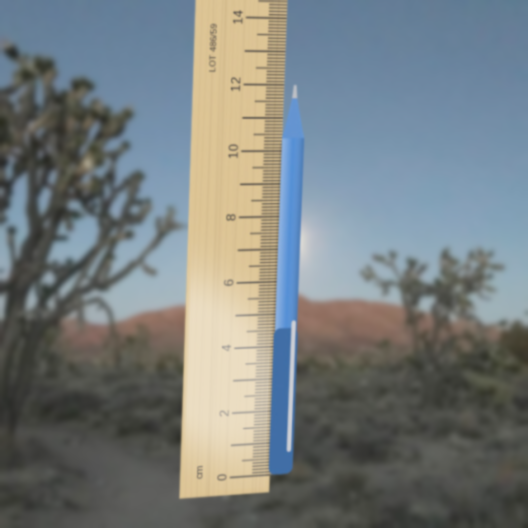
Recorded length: 12 cm
